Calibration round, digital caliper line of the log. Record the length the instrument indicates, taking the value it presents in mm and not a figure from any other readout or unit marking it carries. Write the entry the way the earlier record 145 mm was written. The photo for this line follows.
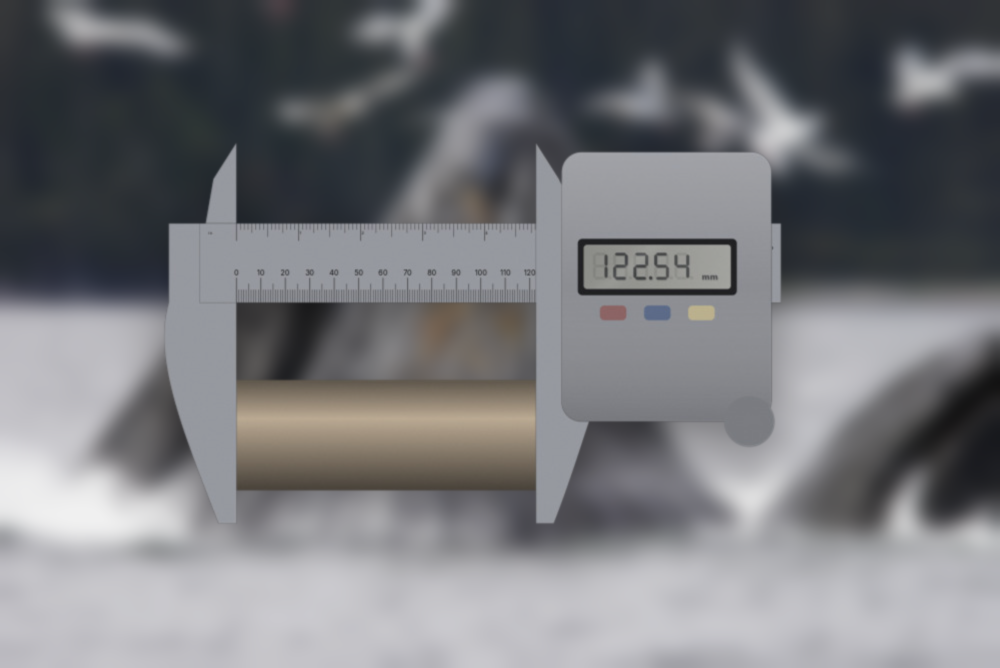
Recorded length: 122.54 mm
